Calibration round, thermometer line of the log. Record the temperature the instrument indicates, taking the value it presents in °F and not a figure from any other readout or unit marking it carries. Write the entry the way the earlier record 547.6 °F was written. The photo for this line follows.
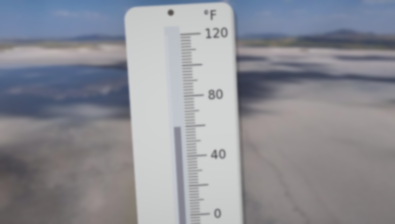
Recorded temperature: 60 °F
